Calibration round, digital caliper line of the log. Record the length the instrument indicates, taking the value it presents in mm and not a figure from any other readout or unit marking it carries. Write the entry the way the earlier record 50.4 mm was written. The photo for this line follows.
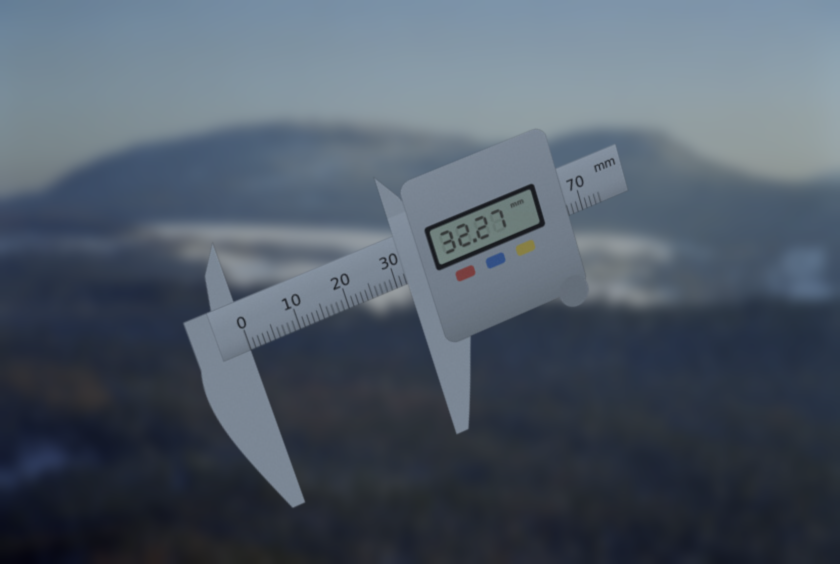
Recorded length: 32.27 mm
